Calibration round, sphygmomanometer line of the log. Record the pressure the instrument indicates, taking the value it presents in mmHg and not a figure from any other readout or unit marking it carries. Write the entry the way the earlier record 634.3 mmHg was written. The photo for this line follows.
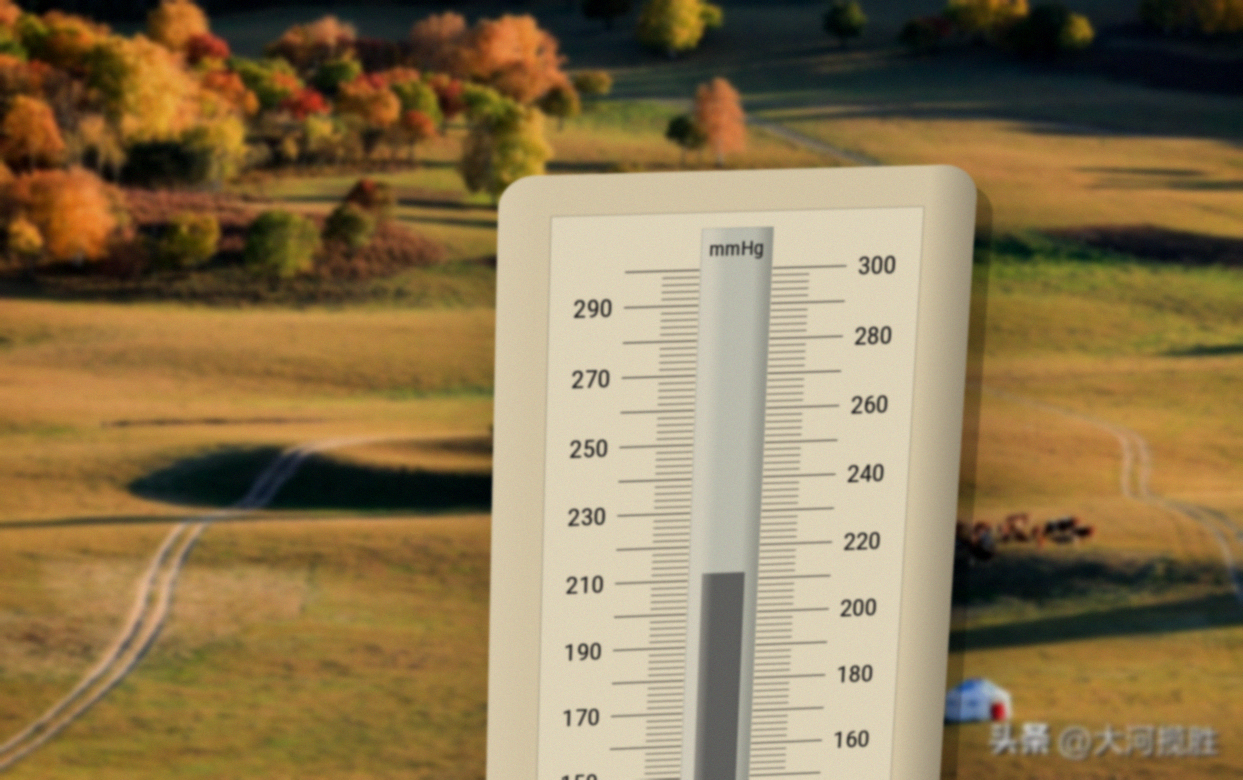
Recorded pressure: 212 mmHg
